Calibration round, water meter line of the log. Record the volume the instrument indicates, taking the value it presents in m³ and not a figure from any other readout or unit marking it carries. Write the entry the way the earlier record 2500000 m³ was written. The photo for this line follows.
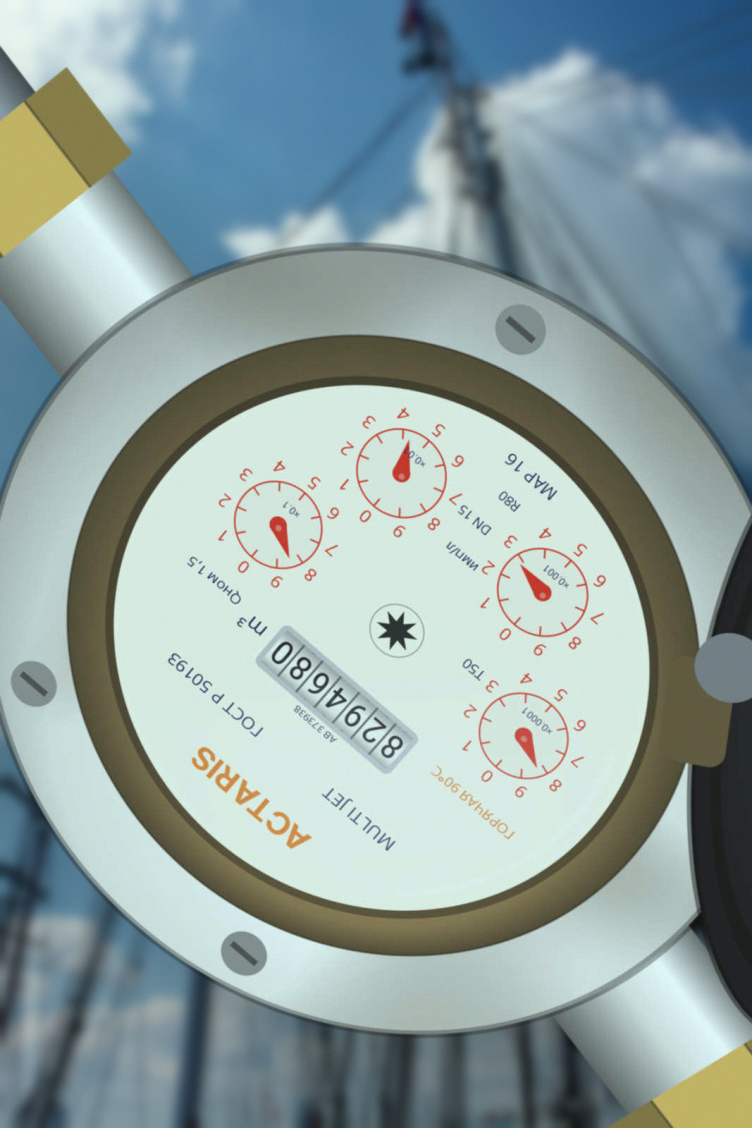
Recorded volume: 8294680.8428 m³
